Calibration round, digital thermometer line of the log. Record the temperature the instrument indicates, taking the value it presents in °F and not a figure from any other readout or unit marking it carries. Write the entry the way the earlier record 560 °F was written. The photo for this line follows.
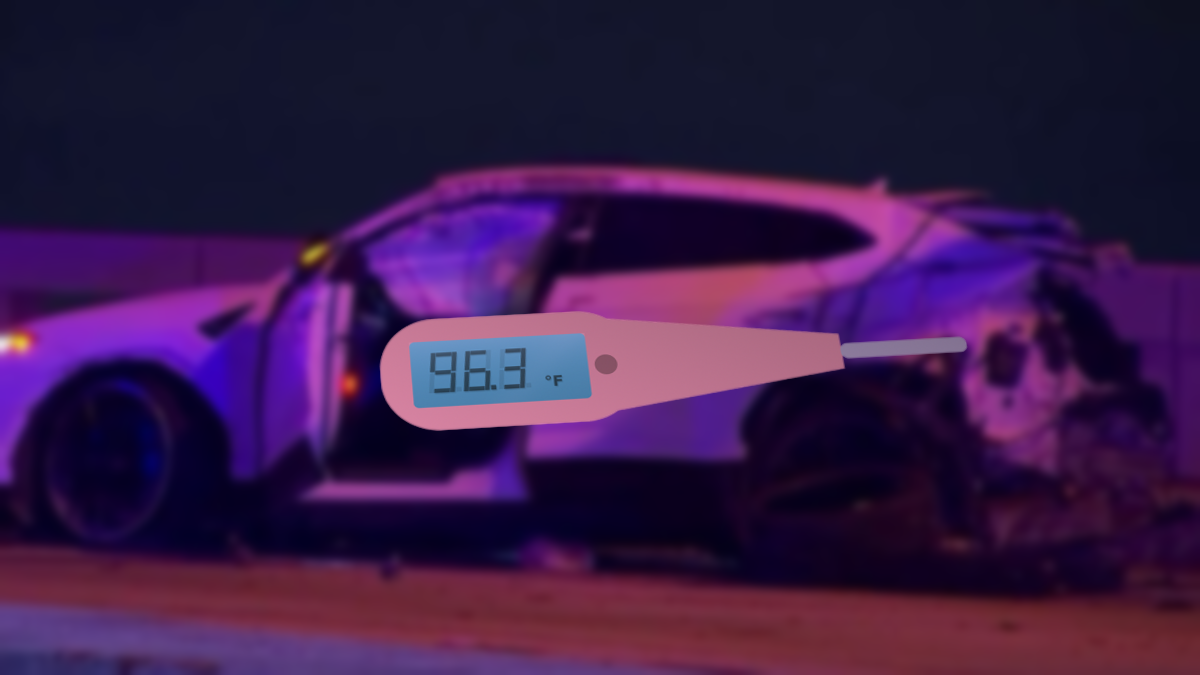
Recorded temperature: 96.3 °F
